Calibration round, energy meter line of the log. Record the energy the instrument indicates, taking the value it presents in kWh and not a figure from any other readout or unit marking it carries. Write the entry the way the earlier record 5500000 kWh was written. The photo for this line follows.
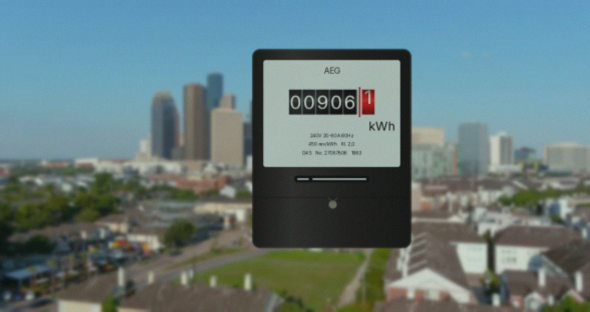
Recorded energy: 906.1 kWh
